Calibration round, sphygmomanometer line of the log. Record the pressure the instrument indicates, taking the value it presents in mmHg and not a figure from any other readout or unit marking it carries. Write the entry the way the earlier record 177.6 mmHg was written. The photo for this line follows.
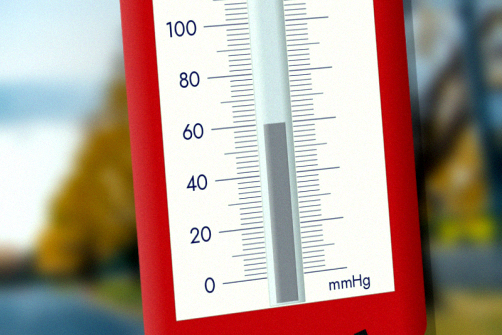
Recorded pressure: 60 mmHg
